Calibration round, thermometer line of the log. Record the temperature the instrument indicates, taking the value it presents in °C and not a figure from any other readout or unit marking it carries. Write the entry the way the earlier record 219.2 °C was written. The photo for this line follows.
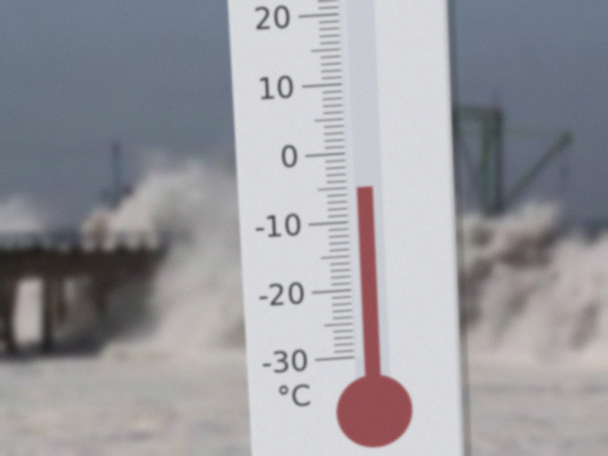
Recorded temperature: -5 °C
